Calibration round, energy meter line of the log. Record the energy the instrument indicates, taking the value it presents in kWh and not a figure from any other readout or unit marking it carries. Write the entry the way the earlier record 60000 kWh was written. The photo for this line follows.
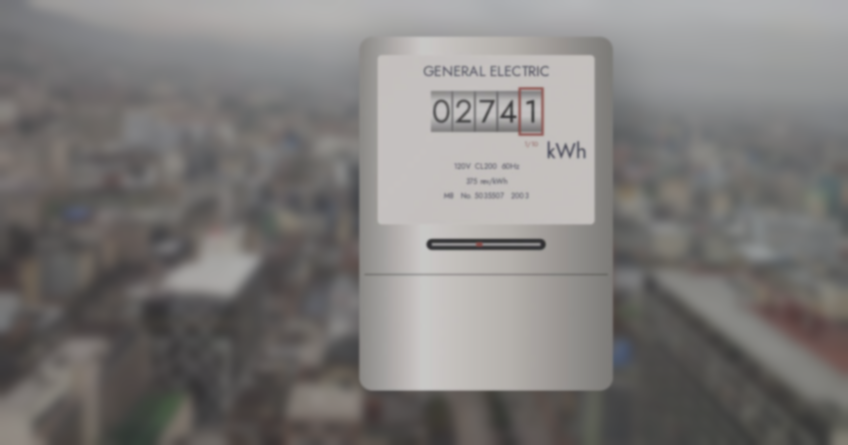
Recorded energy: 274.1 kWh
